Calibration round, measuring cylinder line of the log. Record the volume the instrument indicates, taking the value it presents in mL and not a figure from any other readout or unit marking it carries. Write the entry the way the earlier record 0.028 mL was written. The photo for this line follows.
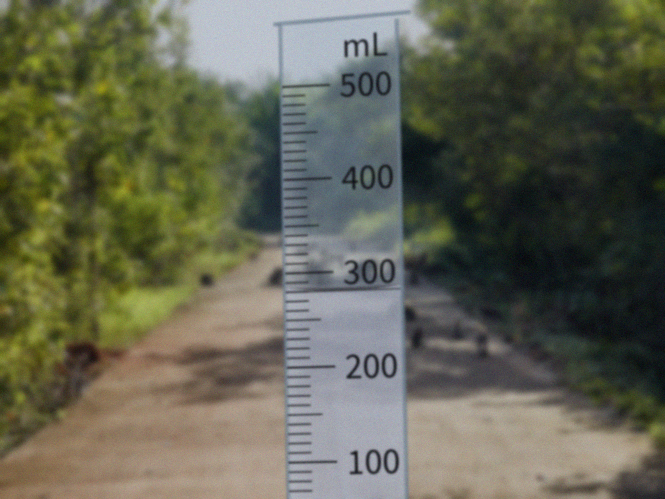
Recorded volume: 280 mL
